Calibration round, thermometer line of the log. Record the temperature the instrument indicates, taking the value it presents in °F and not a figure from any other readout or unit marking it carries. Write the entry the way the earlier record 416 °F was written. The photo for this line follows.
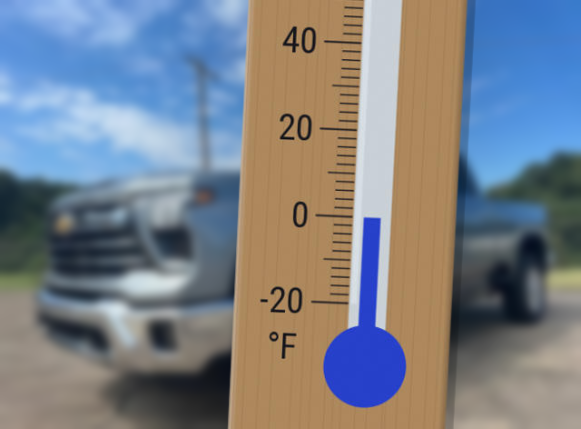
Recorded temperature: 0 °F
